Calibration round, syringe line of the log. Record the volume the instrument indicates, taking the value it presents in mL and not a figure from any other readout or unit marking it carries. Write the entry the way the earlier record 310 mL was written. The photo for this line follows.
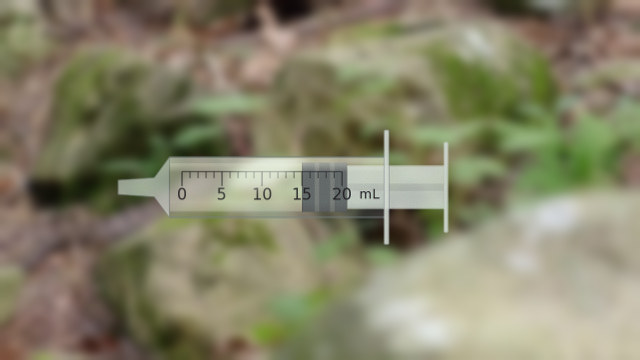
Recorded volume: 15 mL
